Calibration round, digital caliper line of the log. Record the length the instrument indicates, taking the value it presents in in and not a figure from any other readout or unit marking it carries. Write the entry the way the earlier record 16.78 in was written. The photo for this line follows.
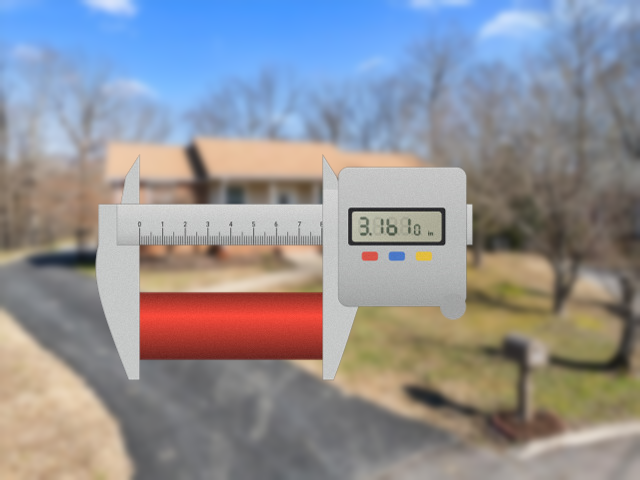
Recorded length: 3.1610 in
